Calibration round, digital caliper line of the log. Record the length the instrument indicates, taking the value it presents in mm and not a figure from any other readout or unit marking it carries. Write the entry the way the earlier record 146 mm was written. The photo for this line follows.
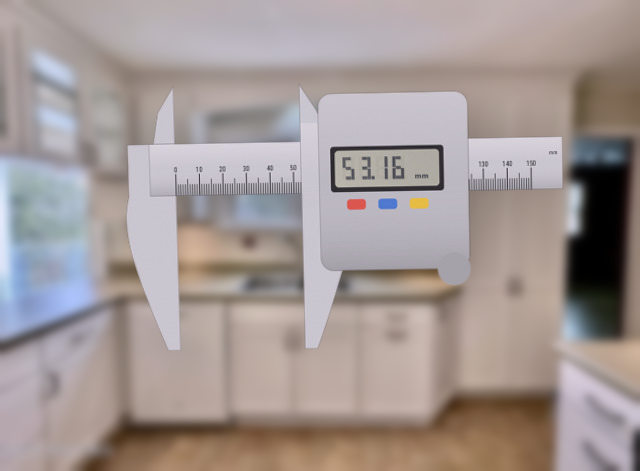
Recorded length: 53.16 mm
